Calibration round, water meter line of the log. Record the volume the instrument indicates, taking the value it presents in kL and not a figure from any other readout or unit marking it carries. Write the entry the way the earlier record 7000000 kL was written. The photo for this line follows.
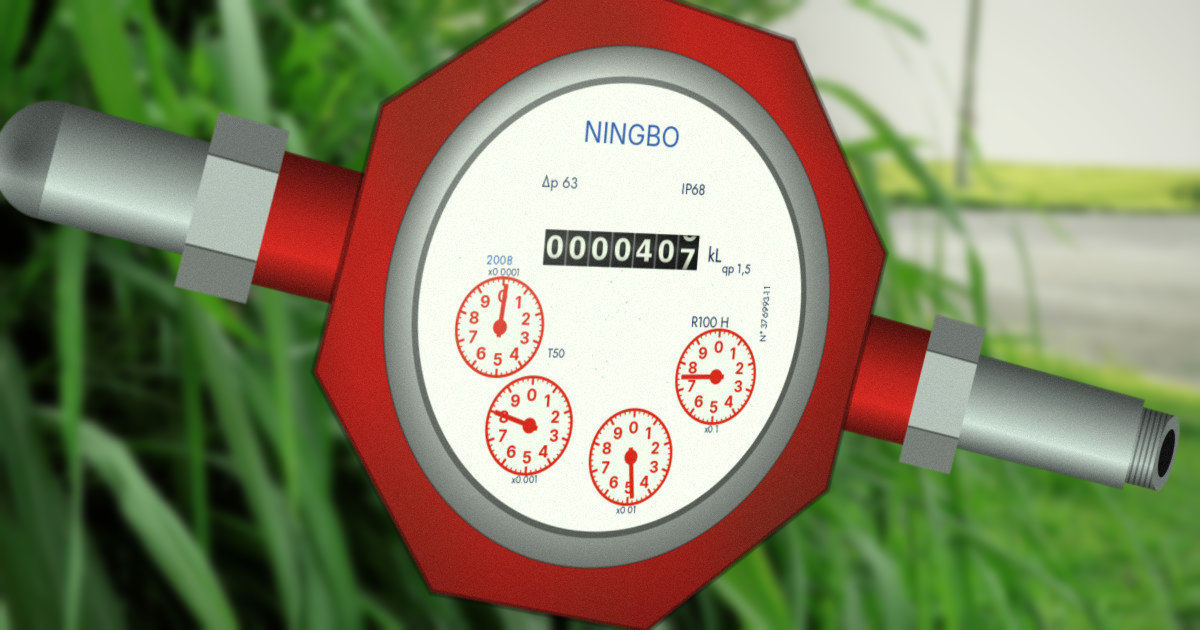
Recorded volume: 406.7480 kL
